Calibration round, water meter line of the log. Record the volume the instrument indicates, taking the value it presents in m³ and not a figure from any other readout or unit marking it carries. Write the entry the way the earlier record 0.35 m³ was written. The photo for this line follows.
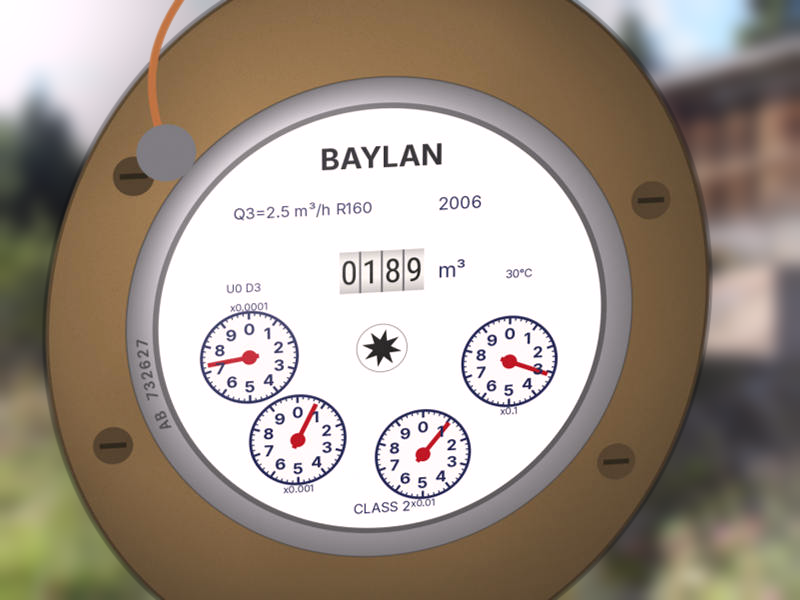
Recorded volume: 189.3107 m³
